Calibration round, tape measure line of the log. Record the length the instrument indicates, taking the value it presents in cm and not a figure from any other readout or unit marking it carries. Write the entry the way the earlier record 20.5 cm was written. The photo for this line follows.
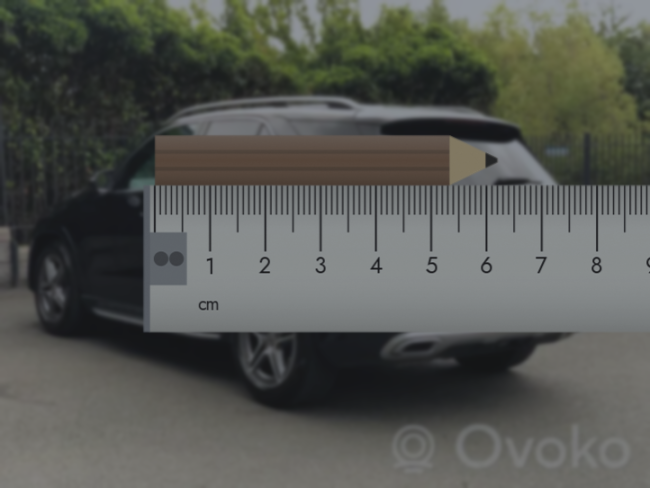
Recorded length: 6.2 cm
